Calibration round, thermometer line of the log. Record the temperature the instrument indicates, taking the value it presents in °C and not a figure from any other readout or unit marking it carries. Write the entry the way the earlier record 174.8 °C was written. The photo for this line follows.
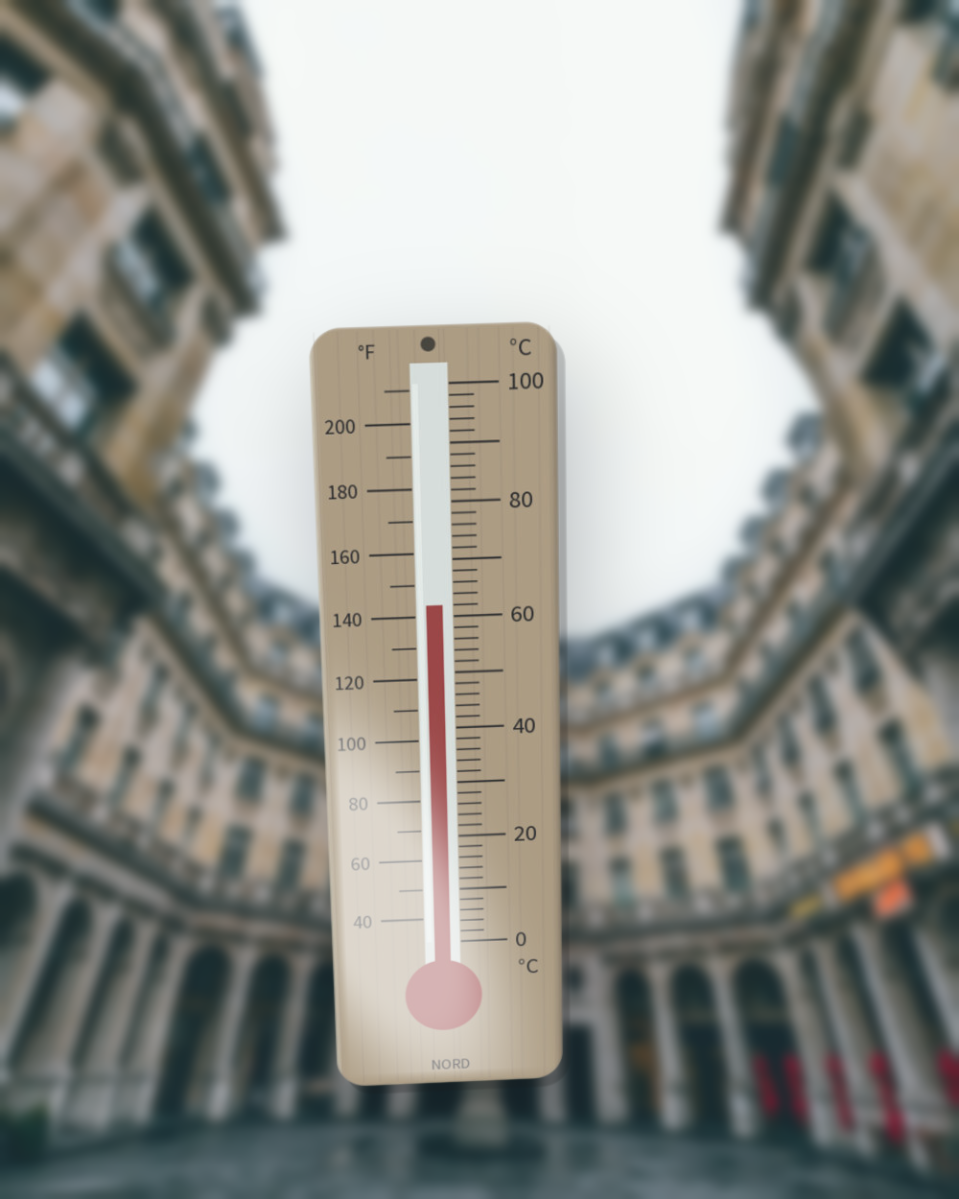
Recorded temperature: 62 °C
